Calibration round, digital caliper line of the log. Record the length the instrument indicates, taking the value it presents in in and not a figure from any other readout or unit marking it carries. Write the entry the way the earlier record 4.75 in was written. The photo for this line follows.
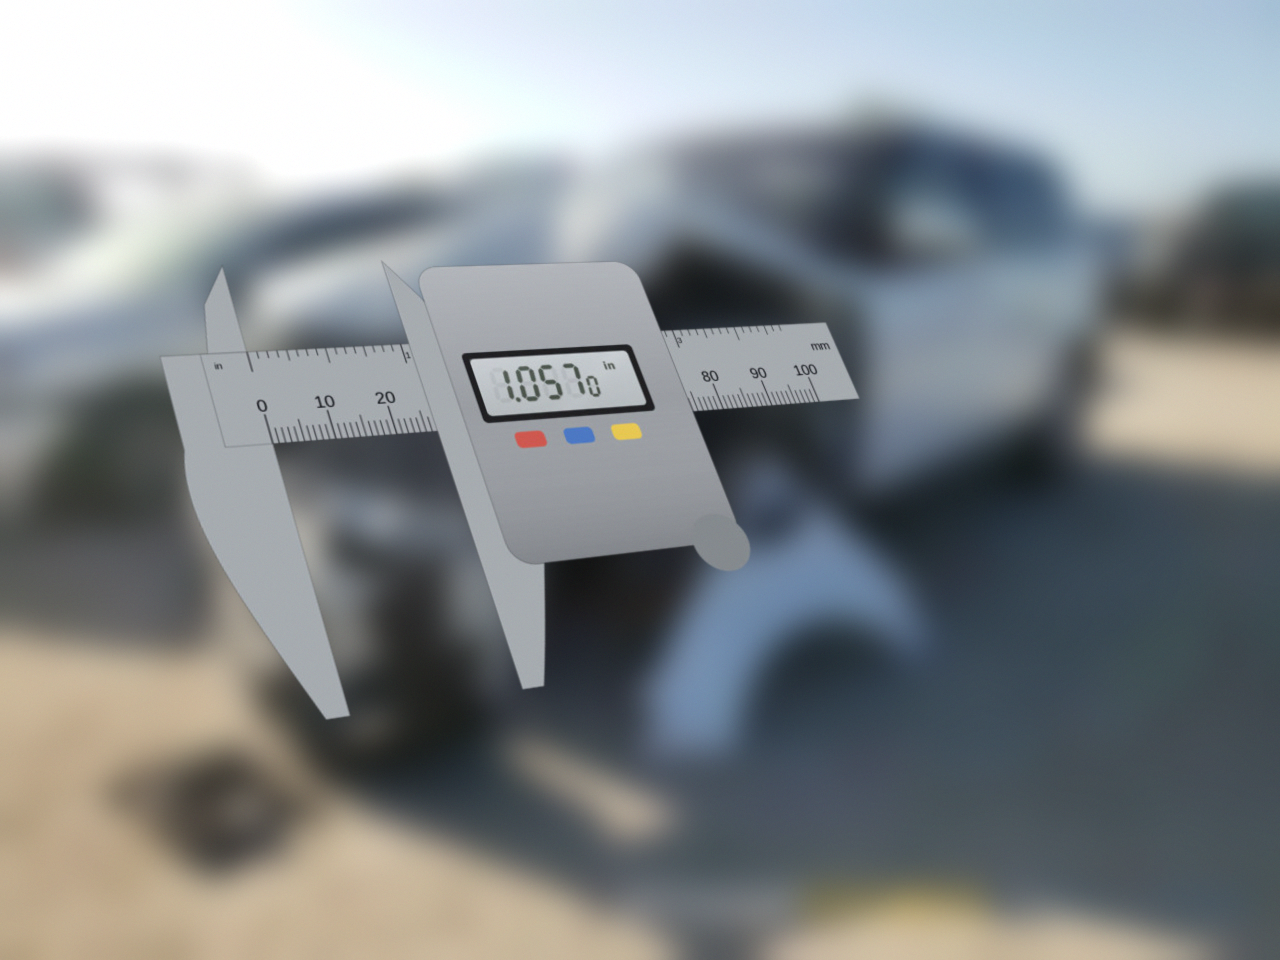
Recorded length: 1.0570 in
